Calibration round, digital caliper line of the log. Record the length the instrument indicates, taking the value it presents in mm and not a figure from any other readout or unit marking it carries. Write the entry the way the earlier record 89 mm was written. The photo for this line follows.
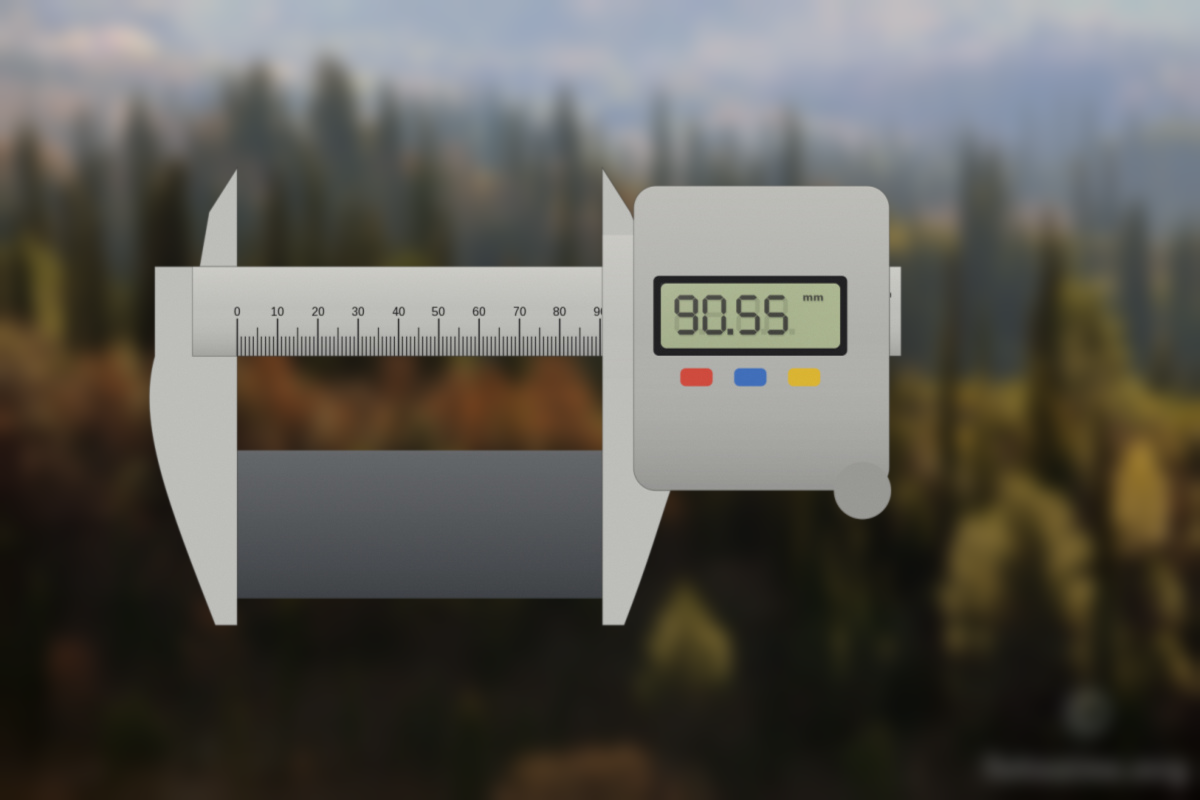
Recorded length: 90.55 mm
